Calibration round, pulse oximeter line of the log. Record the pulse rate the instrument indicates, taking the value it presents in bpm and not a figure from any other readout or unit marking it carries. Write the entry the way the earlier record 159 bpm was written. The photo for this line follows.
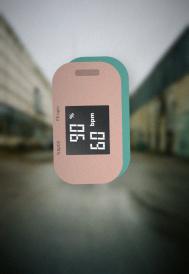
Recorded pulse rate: 60 bpm
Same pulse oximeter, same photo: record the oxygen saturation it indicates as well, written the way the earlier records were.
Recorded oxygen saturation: 90 %
